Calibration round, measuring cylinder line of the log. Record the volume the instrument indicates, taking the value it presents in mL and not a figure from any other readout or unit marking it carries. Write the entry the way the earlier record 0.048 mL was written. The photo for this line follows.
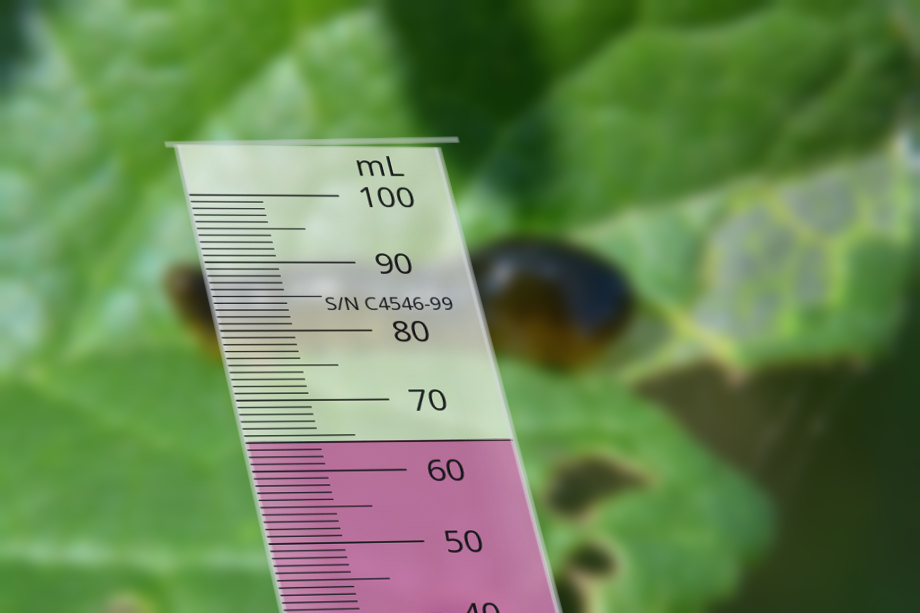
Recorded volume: 64 mL
